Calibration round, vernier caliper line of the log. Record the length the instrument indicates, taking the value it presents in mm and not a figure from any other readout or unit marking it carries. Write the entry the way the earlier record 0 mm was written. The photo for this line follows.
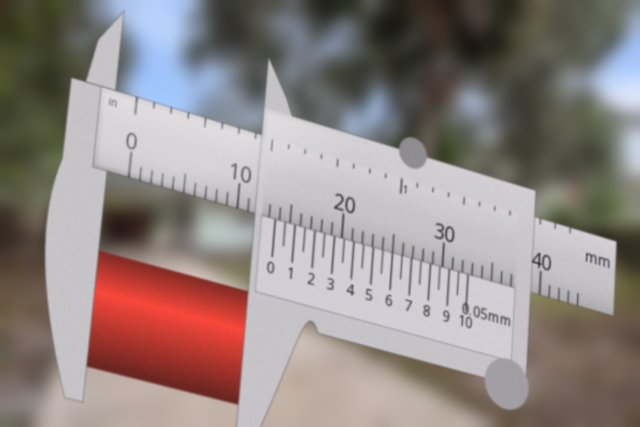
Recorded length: 13.6 mm
